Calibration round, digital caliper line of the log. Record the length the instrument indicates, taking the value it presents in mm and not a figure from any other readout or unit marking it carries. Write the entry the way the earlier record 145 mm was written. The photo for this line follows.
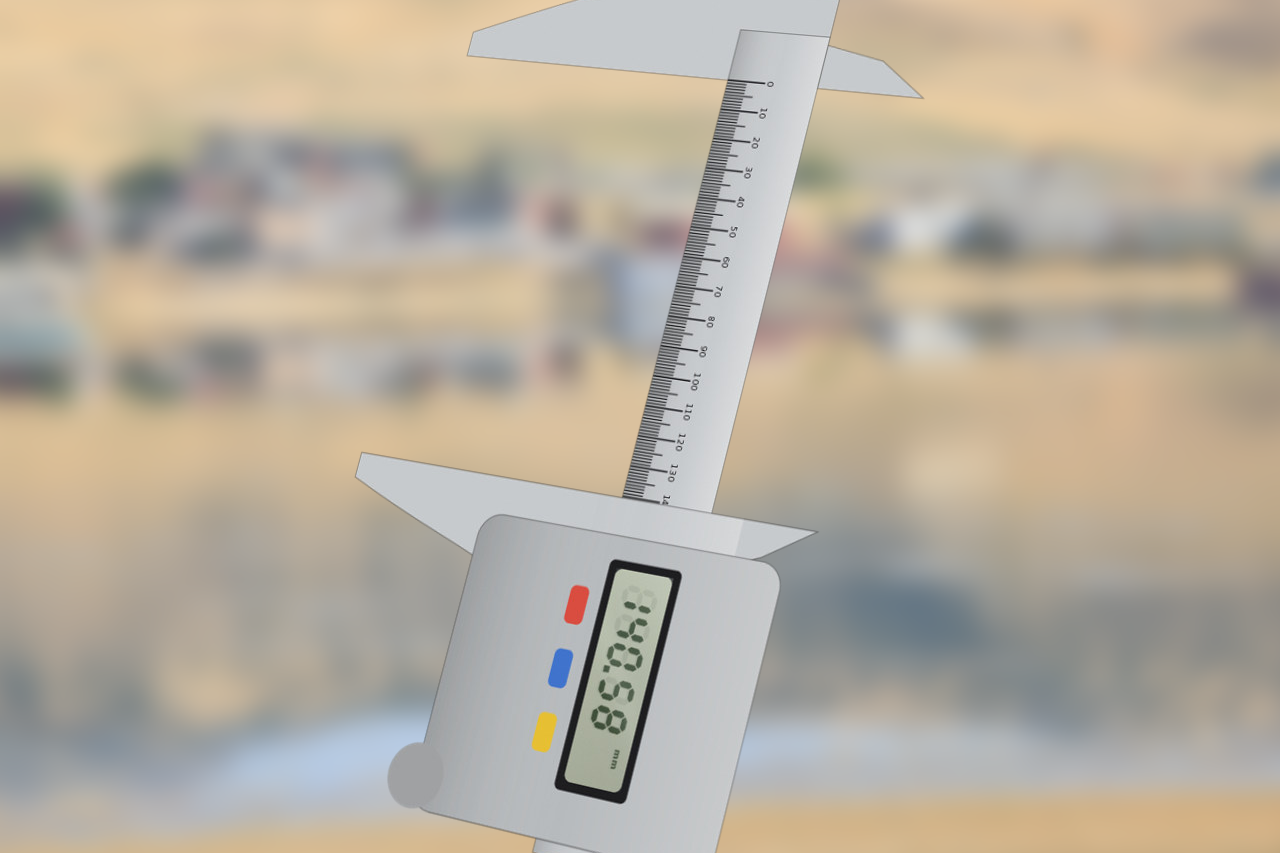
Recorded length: 140.58 mm
